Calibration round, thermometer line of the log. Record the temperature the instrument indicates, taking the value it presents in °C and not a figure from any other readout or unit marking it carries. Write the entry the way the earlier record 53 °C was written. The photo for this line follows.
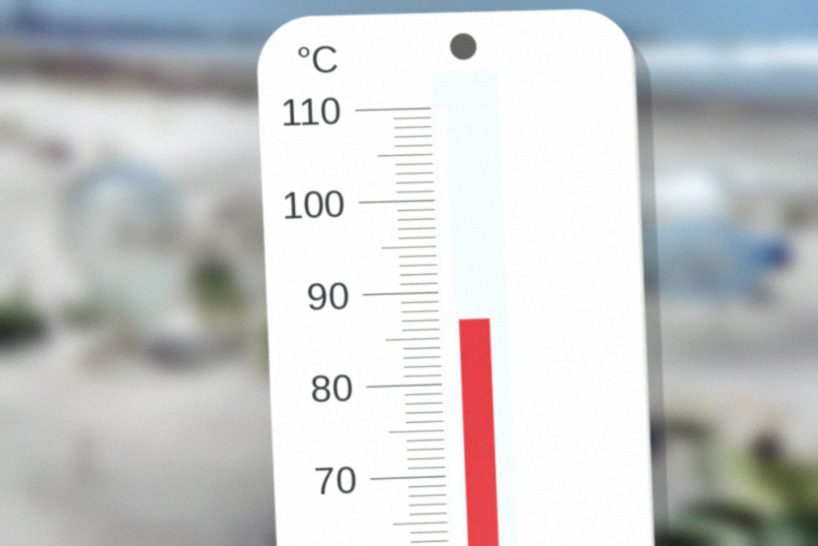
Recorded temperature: 87 °C
